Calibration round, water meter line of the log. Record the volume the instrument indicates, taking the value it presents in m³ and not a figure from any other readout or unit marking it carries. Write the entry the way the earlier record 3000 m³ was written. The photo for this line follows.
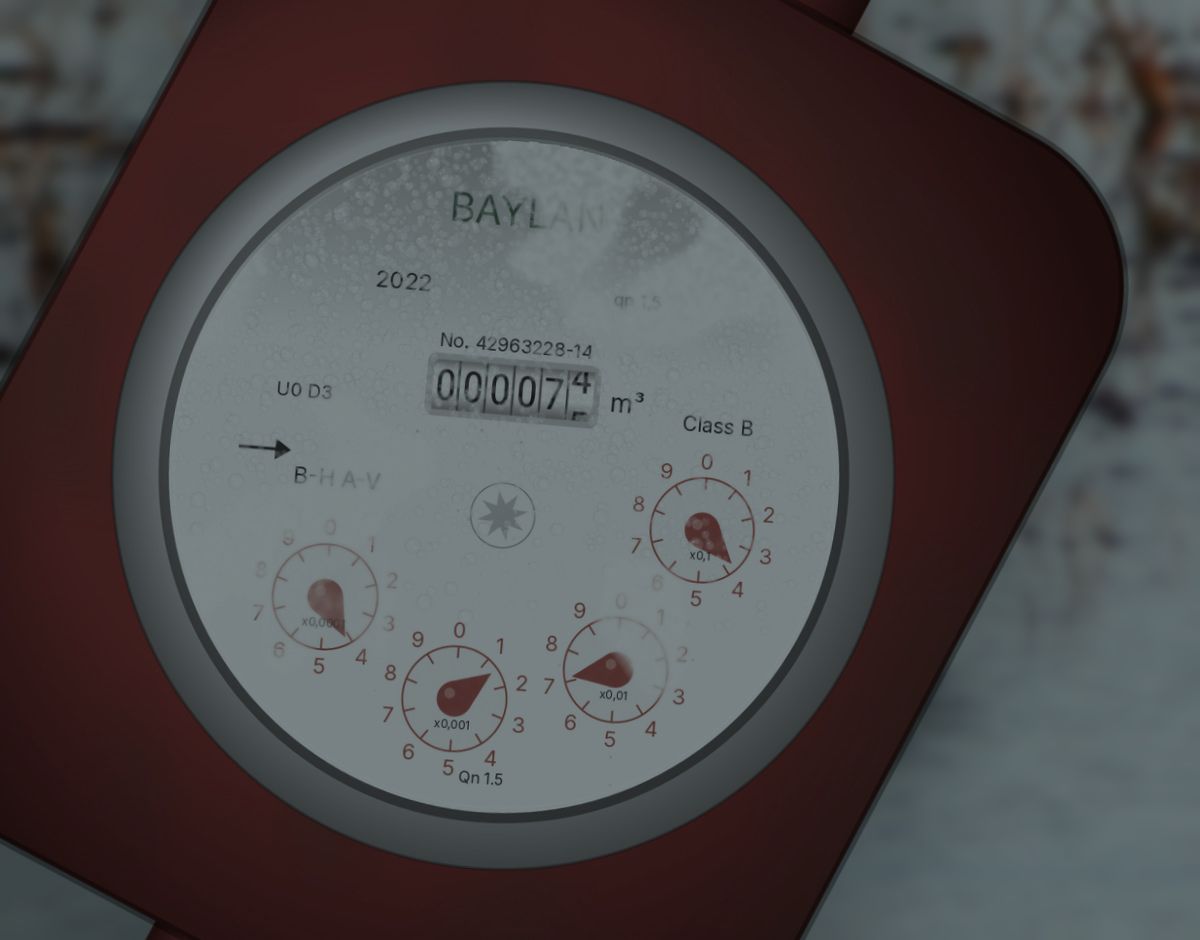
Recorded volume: 74.3714 m³
